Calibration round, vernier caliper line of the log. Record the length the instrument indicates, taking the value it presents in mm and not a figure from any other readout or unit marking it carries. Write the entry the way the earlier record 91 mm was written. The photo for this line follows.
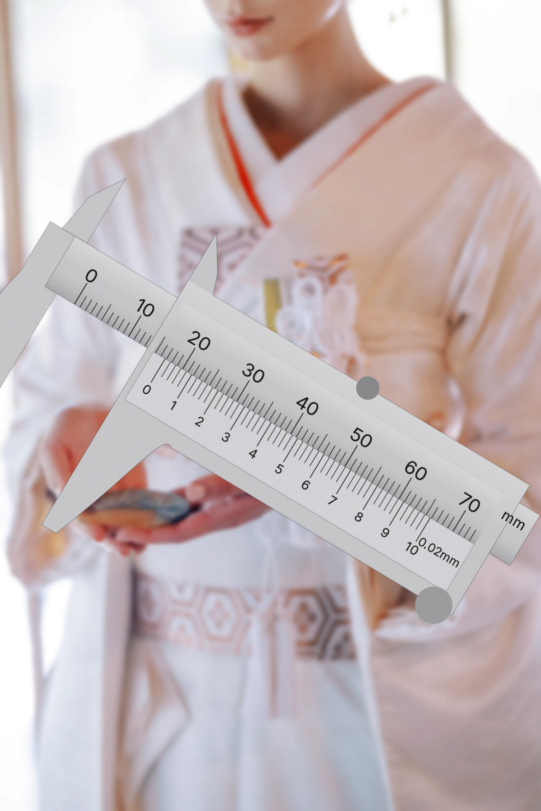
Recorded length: 16.8 mm
